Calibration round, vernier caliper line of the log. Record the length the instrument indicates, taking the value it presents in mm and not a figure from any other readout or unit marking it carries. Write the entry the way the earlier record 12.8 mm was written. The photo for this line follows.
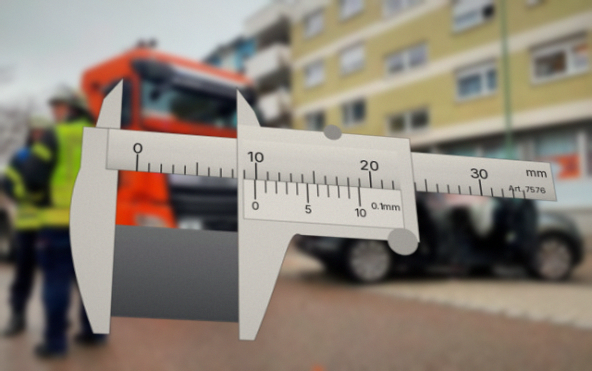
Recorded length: 9.9 mm
